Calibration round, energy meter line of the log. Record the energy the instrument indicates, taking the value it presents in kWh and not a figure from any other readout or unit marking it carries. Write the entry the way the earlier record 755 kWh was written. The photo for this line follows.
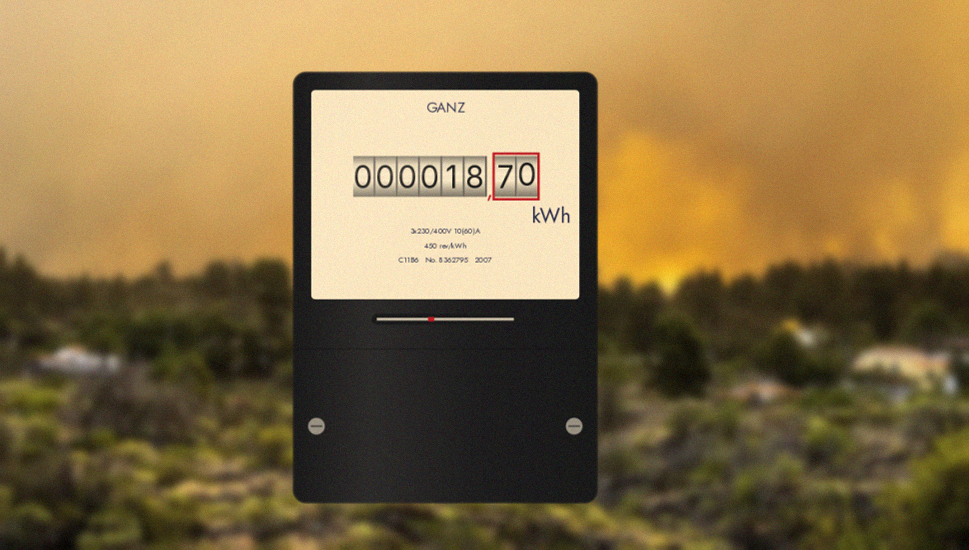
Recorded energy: 18.70 kWh
